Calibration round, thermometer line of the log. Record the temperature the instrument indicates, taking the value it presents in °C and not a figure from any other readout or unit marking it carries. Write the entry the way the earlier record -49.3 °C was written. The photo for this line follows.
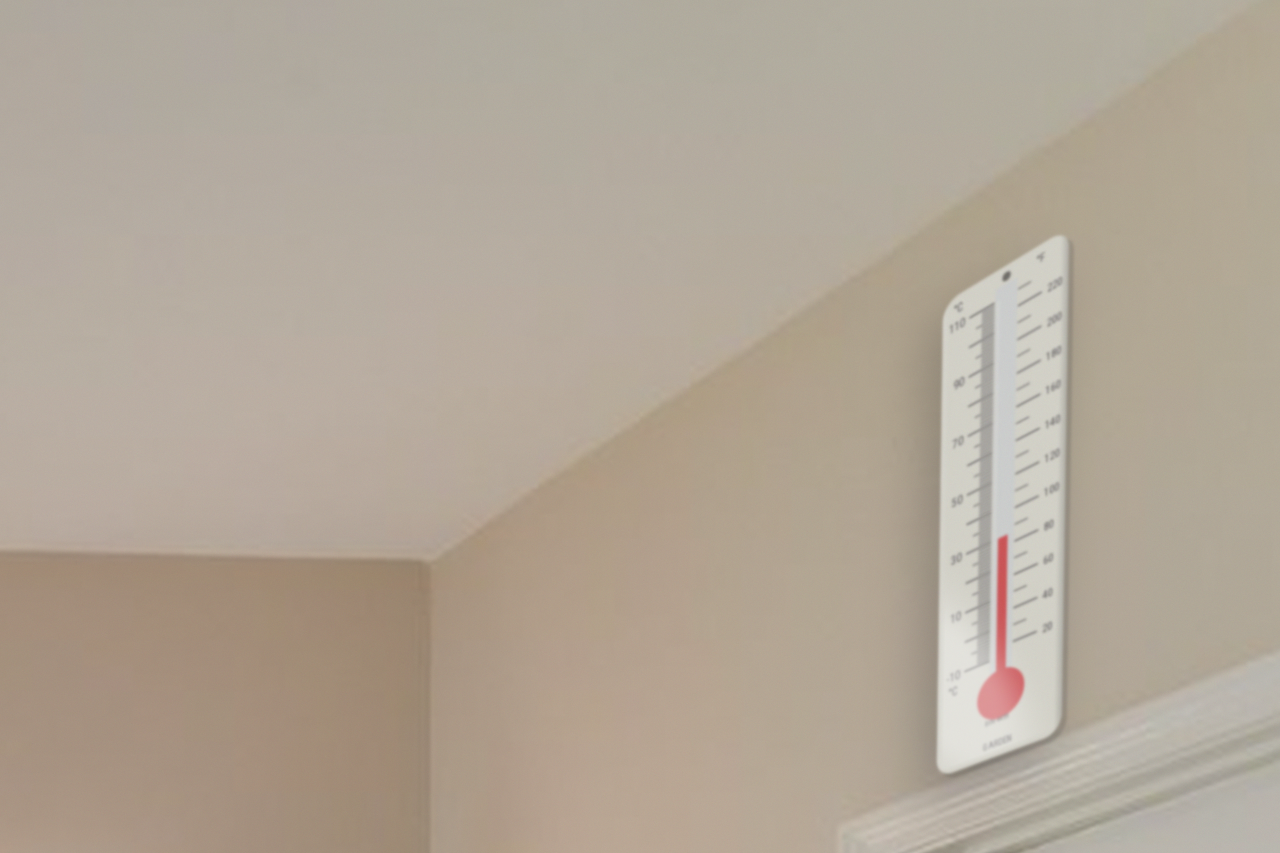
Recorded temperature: 30 °C
